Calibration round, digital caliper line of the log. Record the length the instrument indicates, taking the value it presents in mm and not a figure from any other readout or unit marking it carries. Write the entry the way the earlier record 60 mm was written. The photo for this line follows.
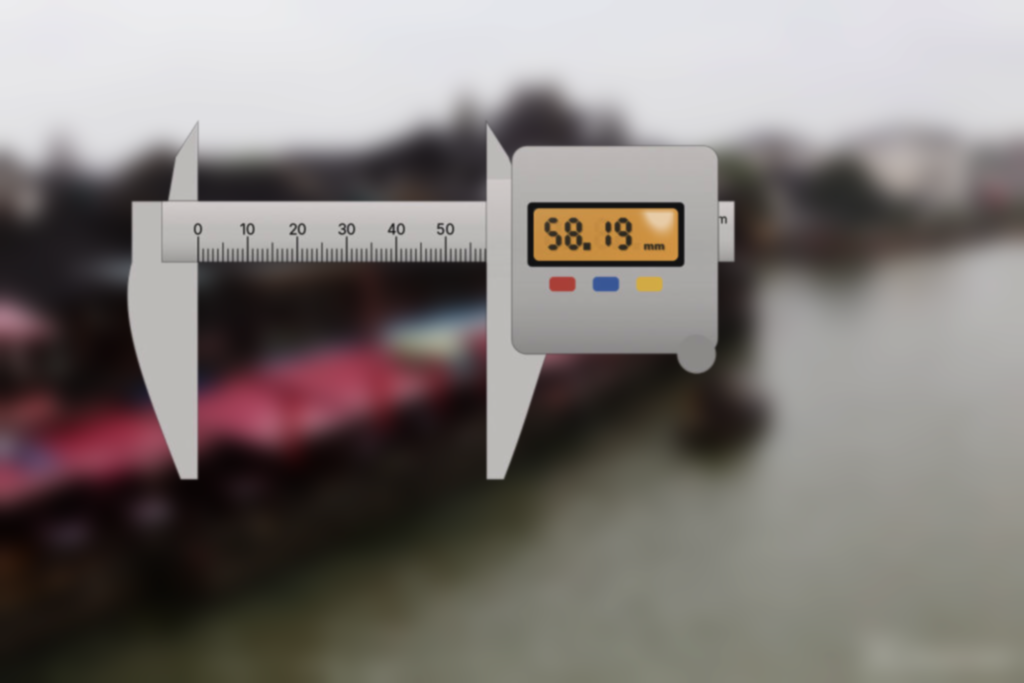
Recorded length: 58.19 mm
